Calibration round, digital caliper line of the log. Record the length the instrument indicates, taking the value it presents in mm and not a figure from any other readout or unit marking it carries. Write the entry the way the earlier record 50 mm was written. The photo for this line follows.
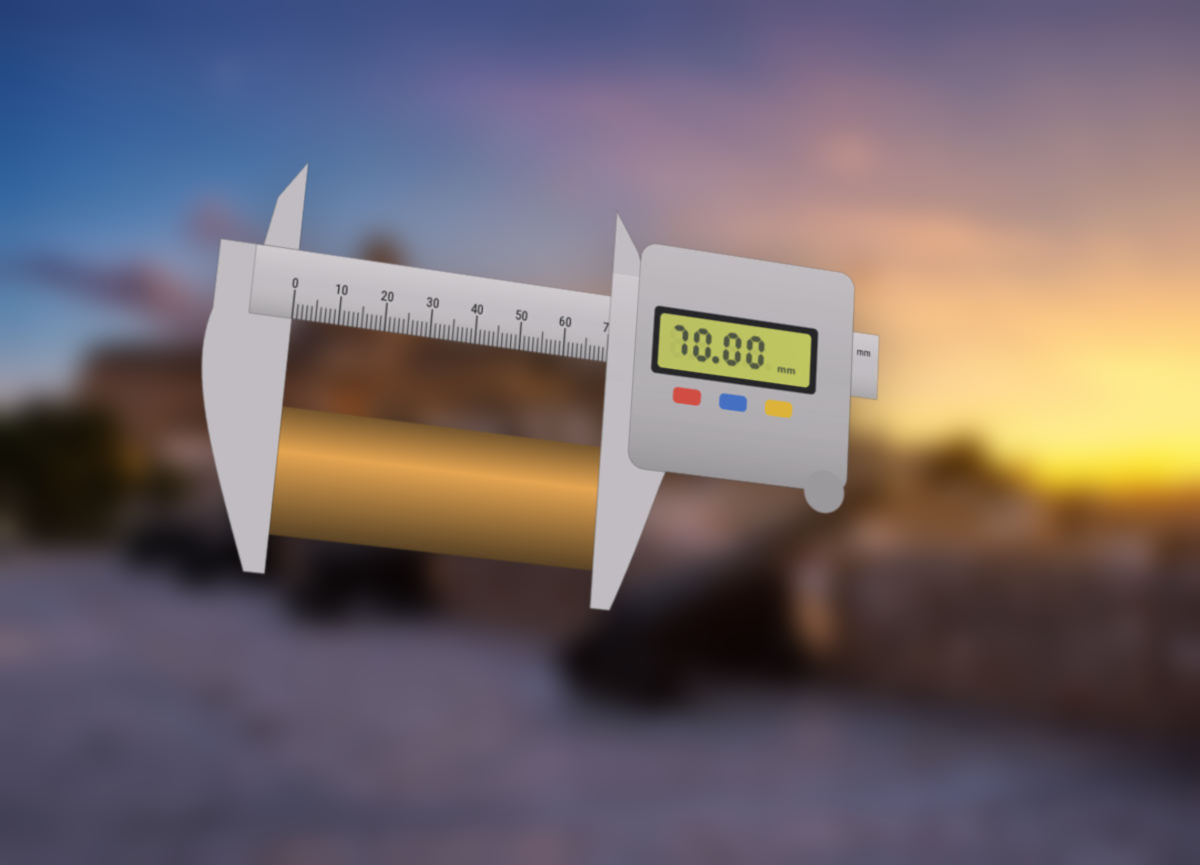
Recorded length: 70.00 mm
